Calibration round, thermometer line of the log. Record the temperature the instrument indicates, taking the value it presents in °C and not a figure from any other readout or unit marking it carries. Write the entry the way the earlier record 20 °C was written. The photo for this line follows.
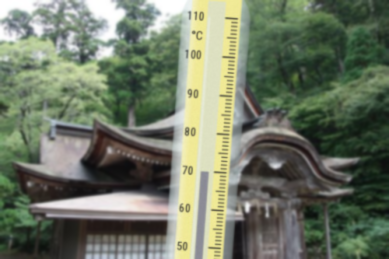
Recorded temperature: 70 °C
